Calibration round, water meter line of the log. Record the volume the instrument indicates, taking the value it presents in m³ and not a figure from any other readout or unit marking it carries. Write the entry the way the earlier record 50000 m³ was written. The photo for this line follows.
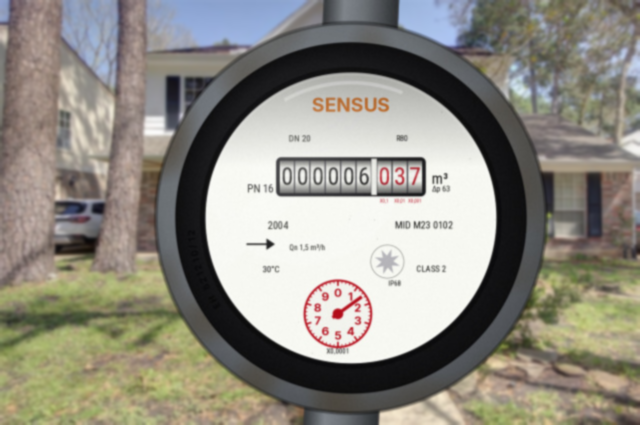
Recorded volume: 6.0371 m³
